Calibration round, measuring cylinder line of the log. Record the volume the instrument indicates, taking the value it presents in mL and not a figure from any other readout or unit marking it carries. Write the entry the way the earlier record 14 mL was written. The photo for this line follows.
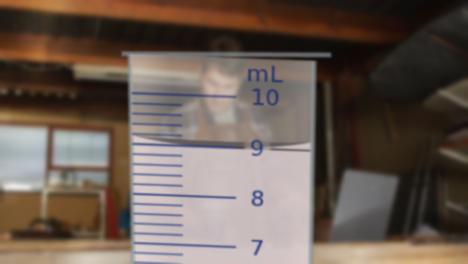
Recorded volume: 9 mL
